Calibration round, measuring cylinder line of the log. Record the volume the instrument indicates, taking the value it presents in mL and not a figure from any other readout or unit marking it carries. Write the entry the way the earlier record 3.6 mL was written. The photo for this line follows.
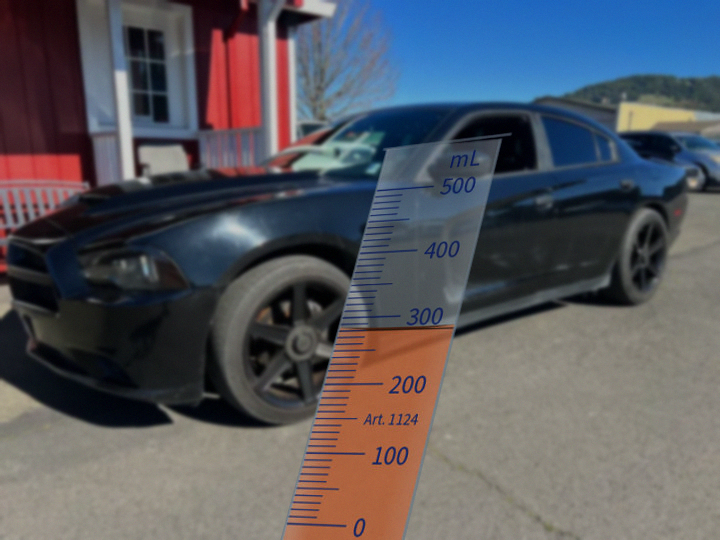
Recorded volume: 280 mL
